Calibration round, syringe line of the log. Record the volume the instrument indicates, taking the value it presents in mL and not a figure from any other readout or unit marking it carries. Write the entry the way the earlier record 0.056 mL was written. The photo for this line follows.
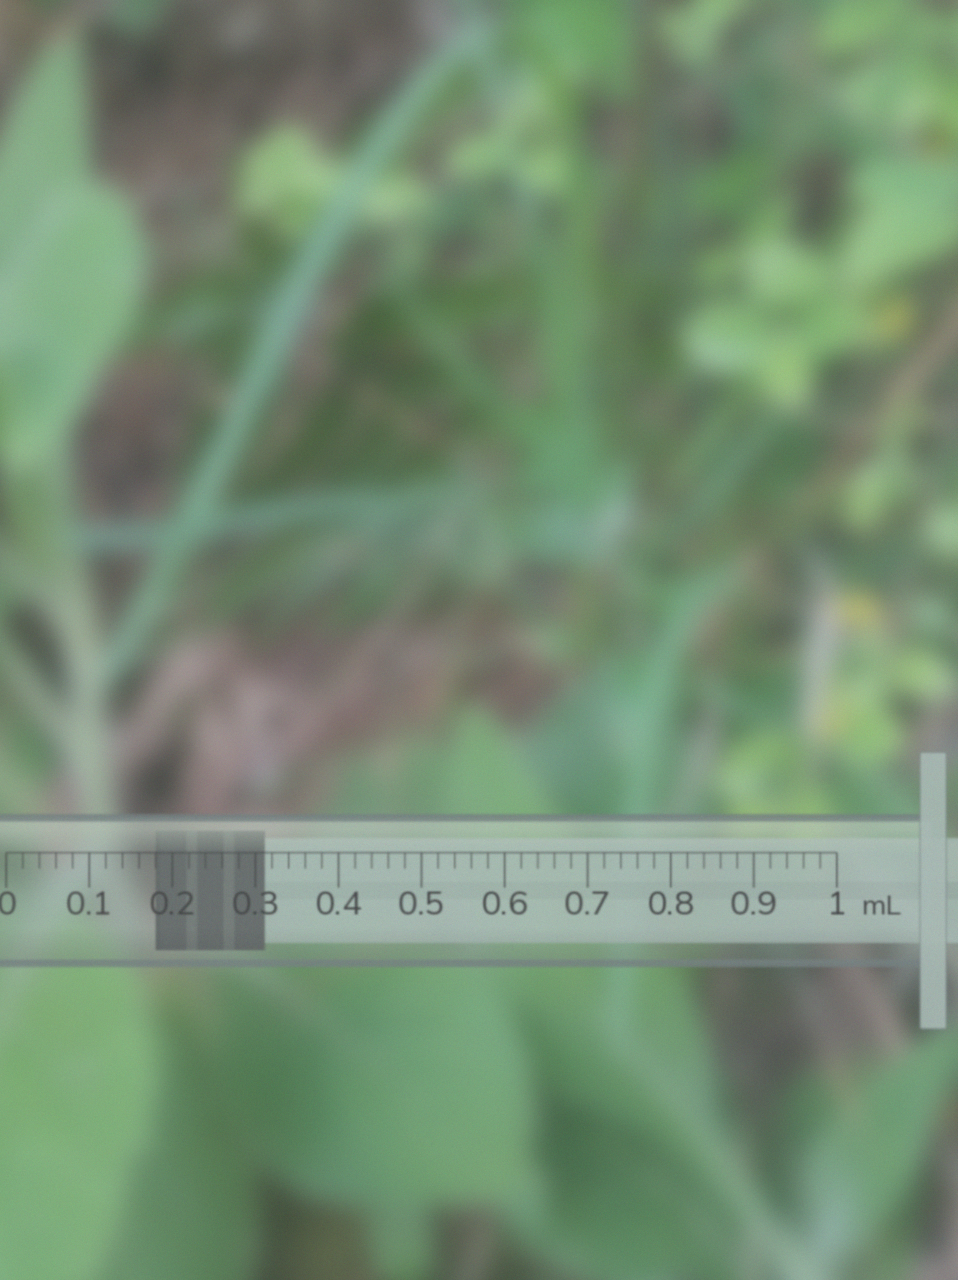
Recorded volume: 0.18 mL
